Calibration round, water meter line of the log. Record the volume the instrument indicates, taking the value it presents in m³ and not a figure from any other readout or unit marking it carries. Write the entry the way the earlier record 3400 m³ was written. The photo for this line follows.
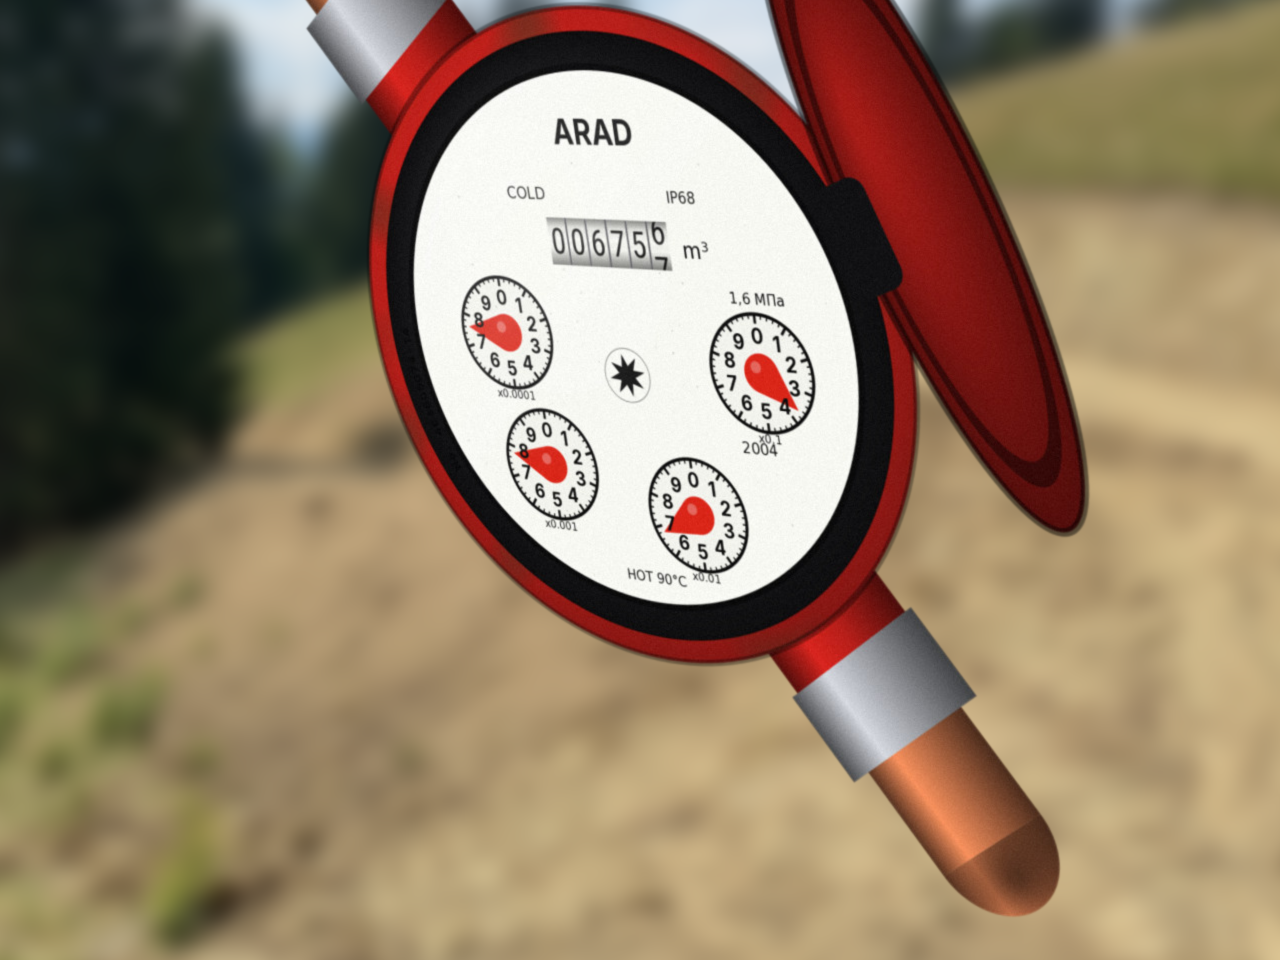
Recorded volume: 6756.3677 m³
